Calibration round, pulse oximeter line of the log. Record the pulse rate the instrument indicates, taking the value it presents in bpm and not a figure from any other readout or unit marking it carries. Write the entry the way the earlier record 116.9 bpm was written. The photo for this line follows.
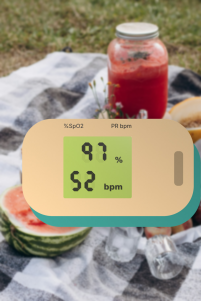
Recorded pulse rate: 52 bpm
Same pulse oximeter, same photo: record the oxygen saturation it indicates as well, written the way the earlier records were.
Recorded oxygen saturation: 97 %
